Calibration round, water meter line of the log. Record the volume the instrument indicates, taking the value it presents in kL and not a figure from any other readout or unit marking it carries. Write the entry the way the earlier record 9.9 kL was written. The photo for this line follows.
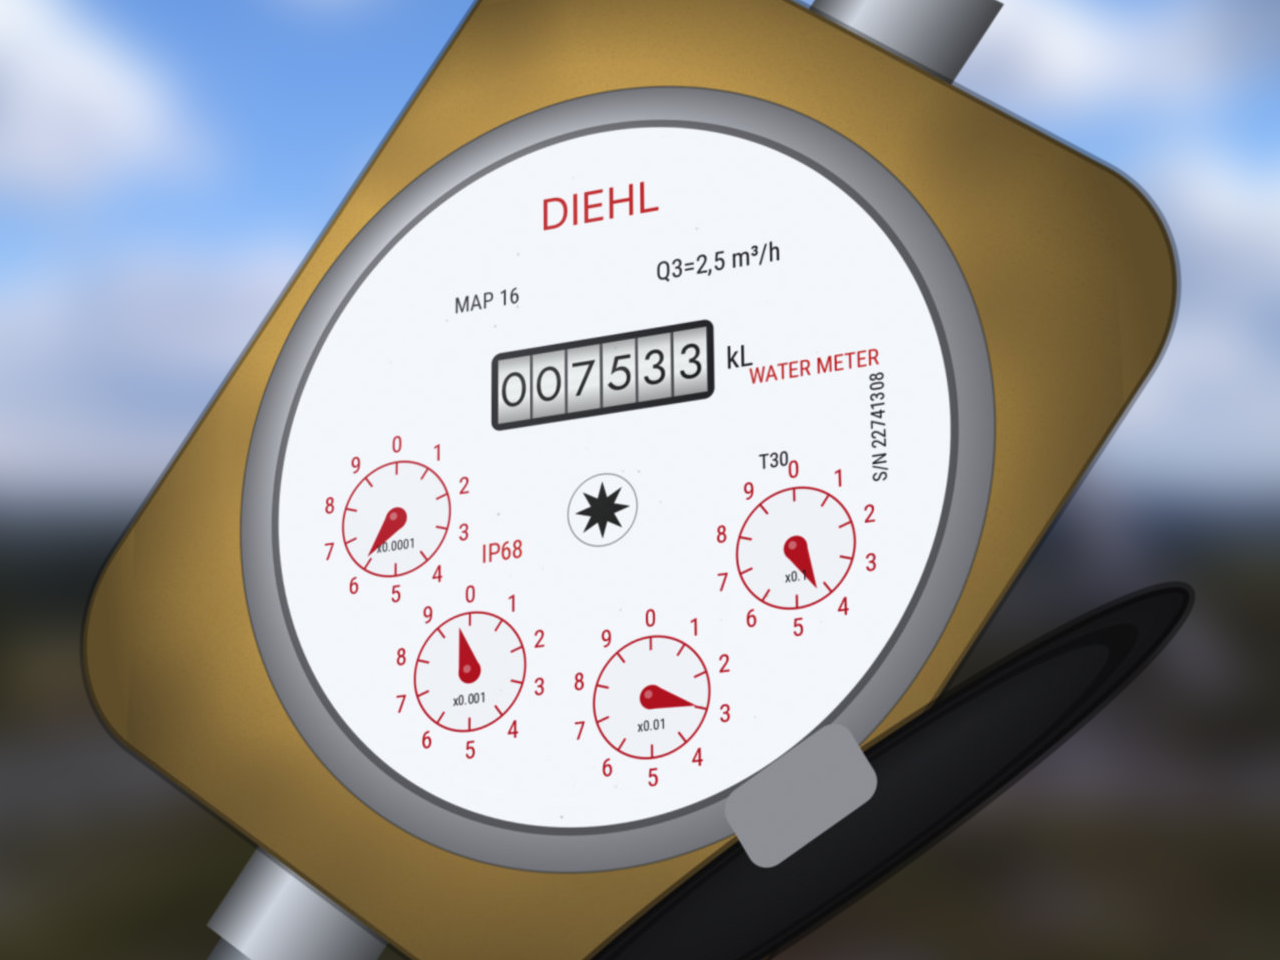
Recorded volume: 7533.4296 kL
